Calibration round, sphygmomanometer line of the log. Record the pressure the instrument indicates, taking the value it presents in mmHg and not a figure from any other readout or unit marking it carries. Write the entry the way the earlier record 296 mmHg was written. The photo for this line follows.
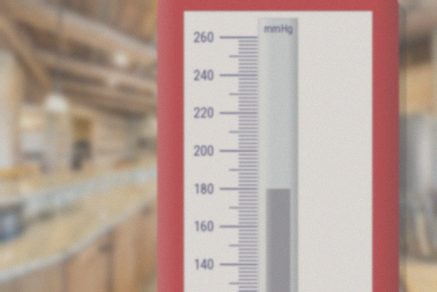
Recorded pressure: 180 mmHg
